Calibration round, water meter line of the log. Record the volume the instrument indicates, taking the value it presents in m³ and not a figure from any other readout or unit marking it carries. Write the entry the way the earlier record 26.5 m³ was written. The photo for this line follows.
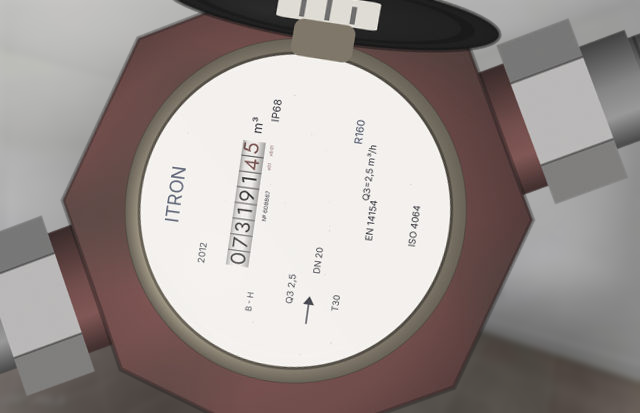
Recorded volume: 73191.45 m³
